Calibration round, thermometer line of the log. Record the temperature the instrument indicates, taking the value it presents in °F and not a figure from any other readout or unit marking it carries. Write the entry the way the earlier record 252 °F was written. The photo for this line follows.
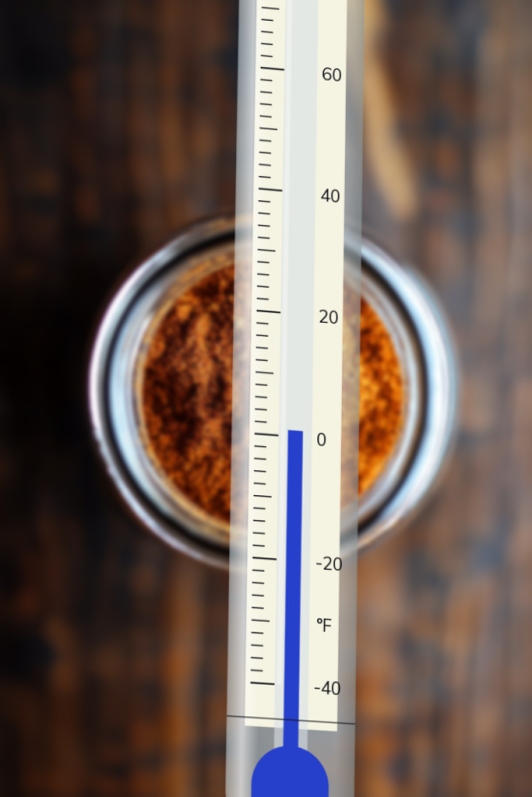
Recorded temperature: 1 °F
